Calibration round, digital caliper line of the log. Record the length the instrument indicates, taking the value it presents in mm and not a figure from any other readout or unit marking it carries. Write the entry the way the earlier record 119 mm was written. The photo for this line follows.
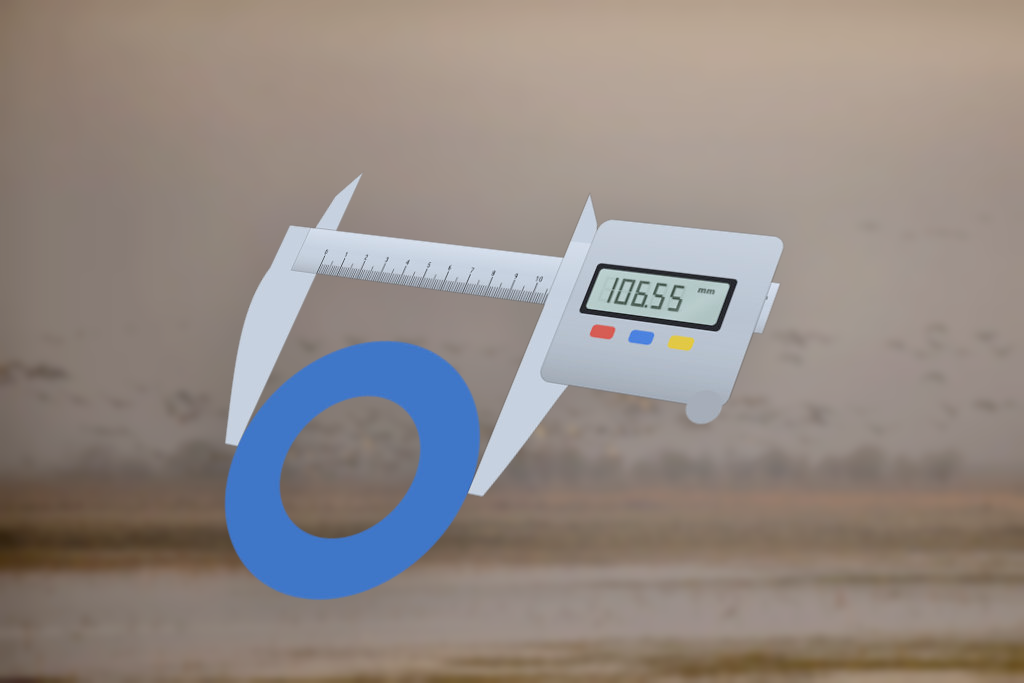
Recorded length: 106.55 mm
